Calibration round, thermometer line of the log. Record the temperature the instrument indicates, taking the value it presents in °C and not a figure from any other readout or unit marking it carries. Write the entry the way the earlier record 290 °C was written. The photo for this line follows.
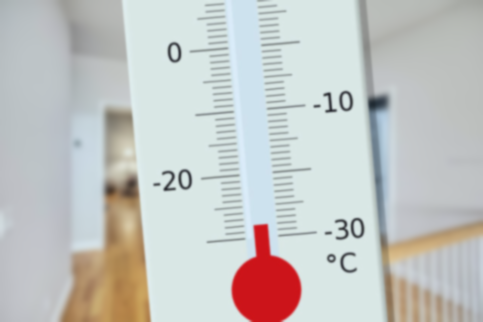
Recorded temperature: -28 °C
